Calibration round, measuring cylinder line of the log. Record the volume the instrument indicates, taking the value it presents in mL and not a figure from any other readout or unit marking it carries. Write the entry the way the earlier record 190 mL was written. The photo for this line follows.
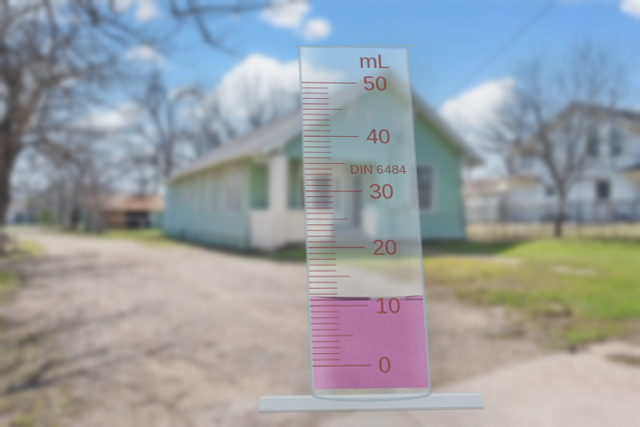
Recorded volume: 11 mL
